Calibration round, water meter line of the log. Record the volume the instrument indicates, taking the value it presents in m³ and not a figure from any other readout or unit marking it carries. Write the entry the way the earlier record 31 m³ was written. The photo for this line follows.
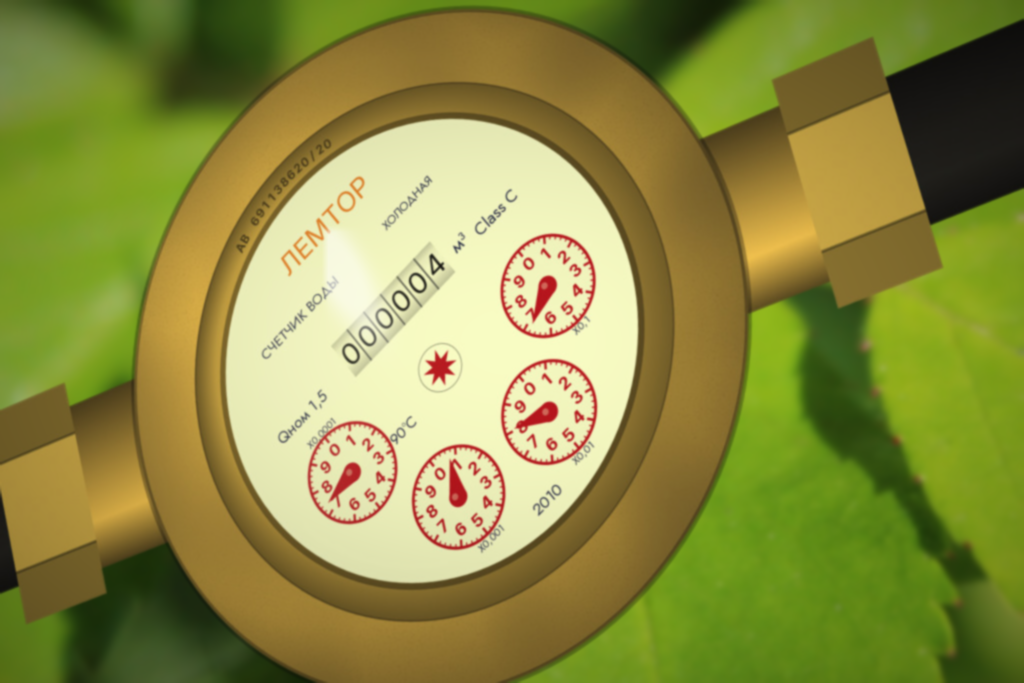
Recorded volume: 4.6807 m³
